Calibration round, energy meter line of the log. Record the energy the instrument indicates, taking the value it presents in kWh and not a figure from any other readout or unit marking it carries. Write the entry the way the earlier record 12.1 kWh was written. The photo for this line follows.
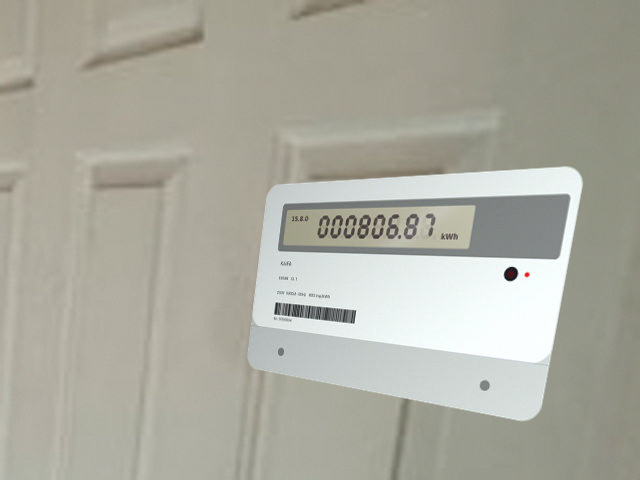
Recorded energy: 806.87 kWh
